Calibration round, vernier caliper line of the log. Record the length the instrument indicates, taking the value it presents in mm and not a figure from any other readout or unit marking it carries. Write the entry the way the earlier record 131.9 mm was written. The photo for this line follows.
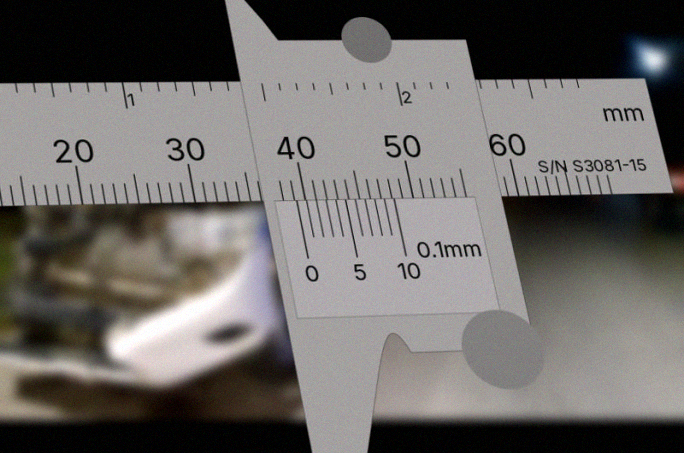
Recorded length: 39.2 mm
